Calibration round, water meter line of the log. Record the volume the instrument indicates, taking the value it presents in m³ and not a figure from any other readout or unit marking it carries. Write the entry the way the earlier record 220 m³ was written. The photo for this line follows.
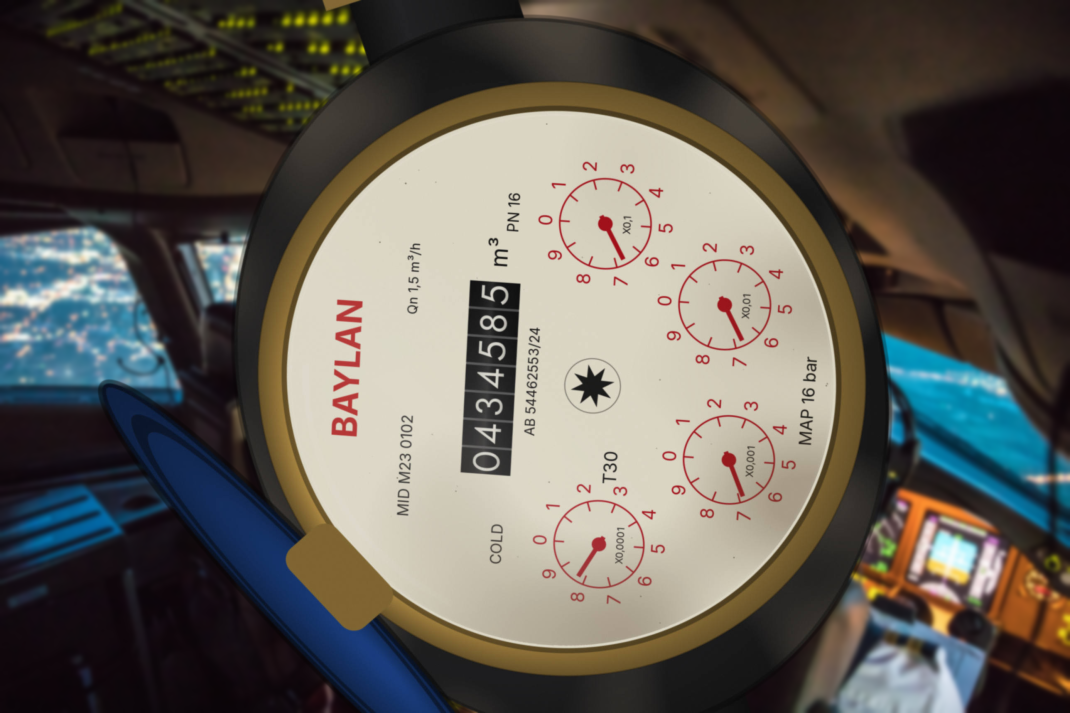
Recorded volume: 434585.6668 m³
